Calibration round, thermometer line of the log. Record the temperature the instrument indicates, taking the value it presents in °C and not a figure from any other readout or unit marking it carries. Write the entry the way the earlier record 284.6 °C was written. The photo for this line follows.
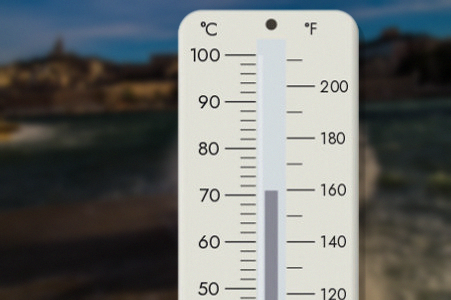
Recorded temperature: 71 °C
